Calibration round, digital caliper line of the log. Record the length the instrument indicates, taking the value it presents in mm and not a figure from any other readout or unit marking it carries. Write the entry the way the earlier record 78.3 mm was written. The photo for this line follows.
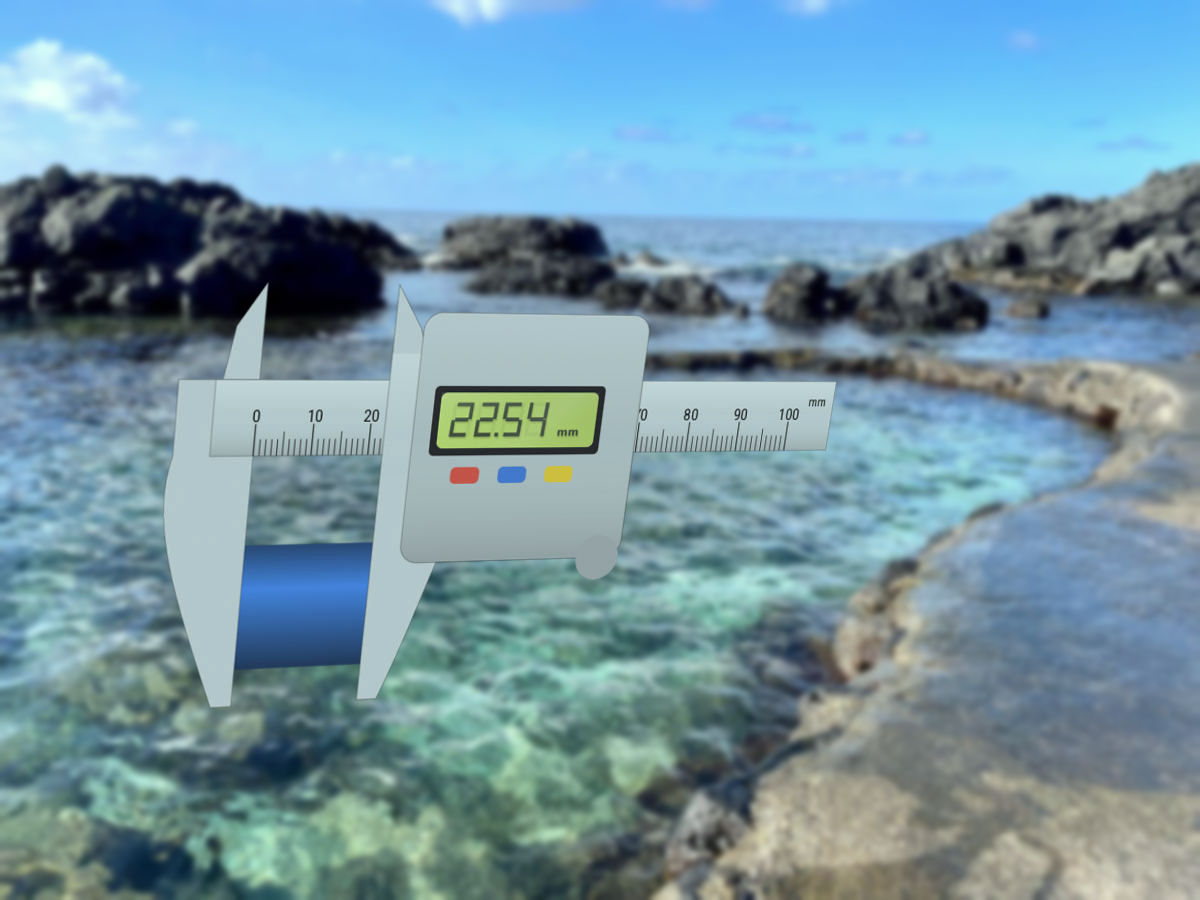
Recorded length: 22.54 mm
